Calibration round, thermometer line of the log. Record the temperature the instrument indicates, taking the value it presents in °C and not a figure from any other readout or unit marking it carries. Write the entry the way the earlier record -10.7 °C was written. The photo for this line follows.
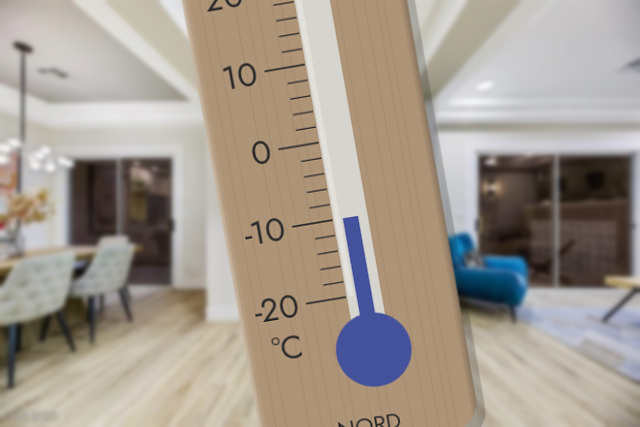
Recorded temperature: -10 °C
